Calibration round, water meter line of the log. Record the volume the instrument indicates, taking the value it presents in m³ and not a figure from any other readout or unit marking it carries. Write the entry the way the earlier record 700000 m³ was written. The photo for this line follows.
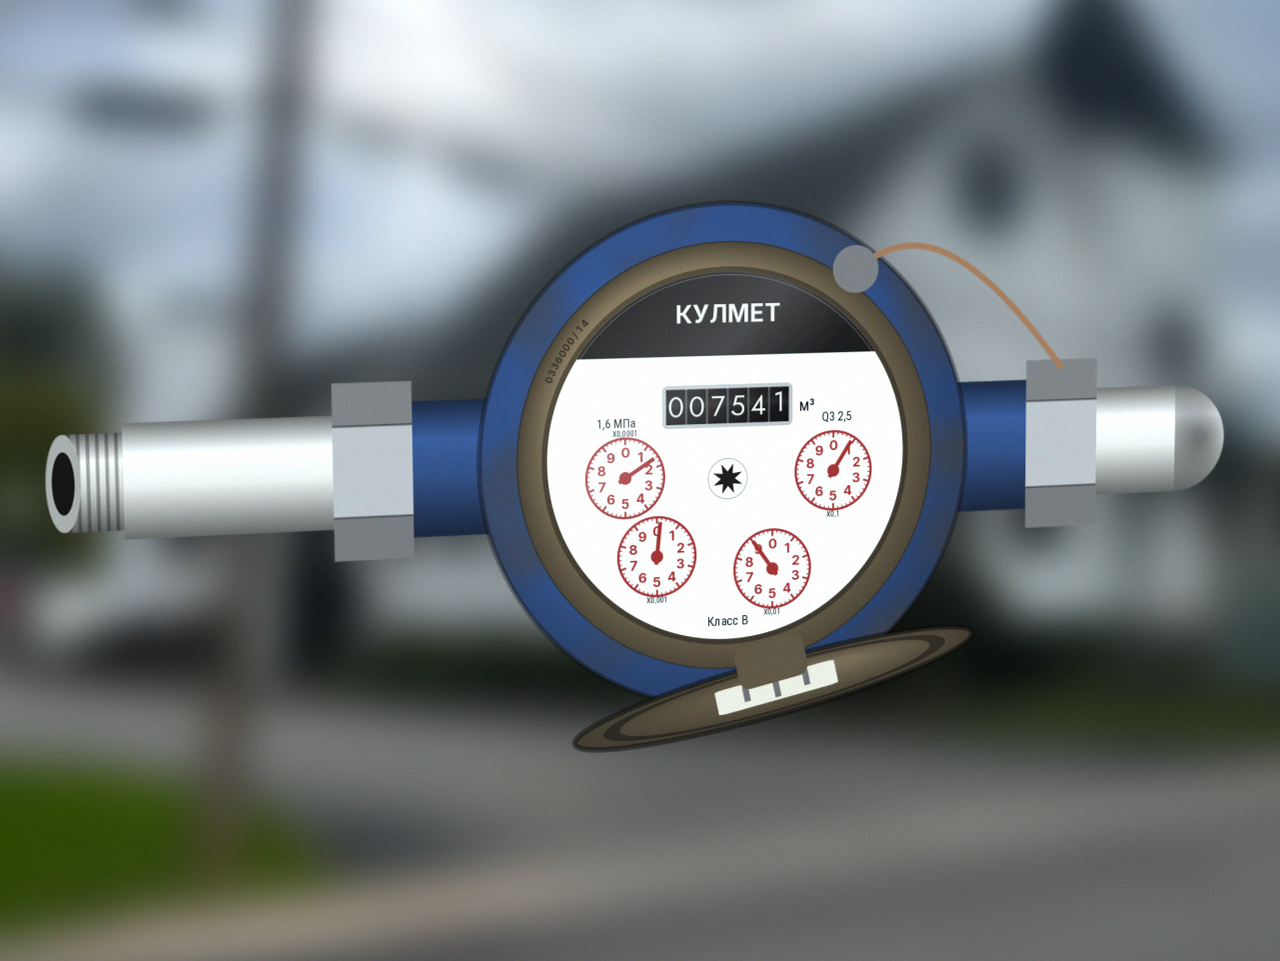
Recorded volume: 7541.0901 m³
